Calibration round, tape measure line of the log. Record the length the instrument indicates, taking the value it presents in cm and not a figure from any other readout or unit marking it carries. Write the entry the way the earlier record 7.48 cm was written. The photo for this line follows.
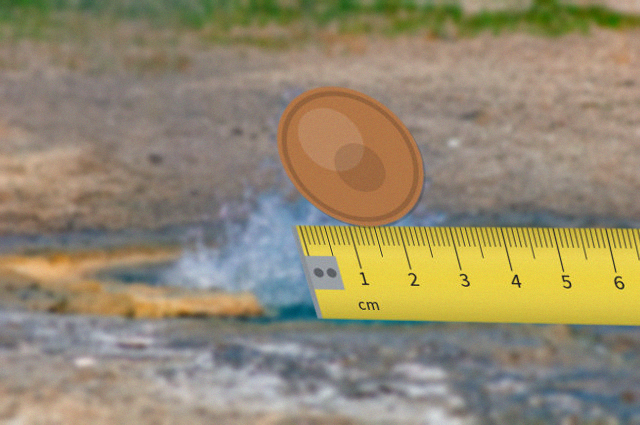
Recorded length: 2.8 cm
